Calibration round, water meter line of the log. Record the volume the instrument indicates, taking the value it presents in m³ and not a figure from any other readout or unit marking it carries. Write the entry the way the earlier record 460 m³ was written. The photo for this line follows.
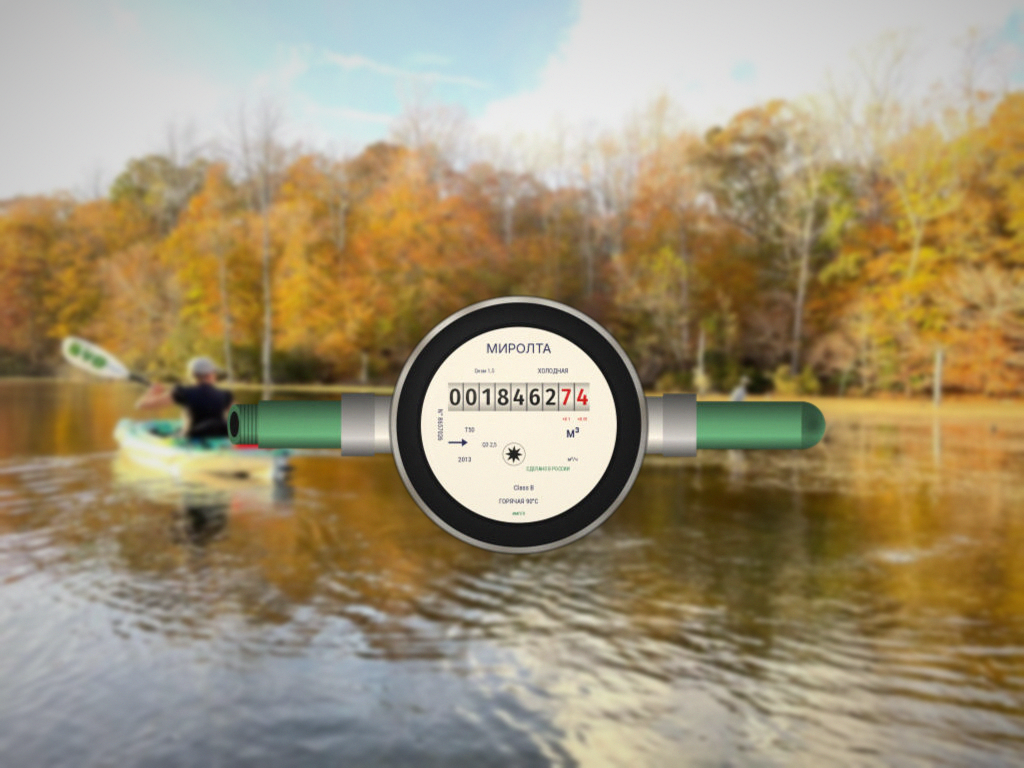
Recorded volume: 18462.74 m³
